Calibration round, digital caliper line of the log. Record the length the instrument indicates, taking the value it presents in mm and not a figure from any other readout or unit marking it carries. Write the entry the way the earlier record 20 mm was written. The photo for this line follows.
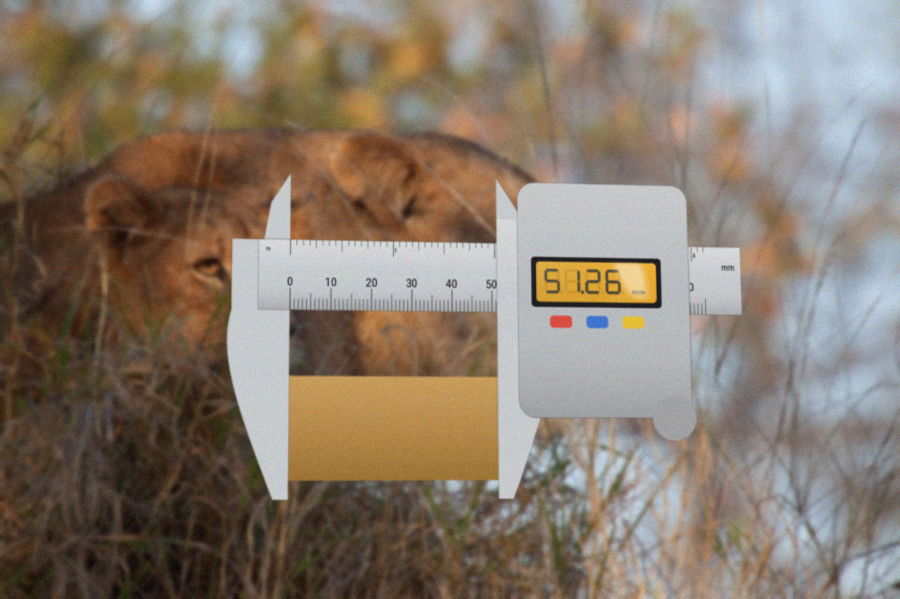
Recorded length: 51.26 mm
